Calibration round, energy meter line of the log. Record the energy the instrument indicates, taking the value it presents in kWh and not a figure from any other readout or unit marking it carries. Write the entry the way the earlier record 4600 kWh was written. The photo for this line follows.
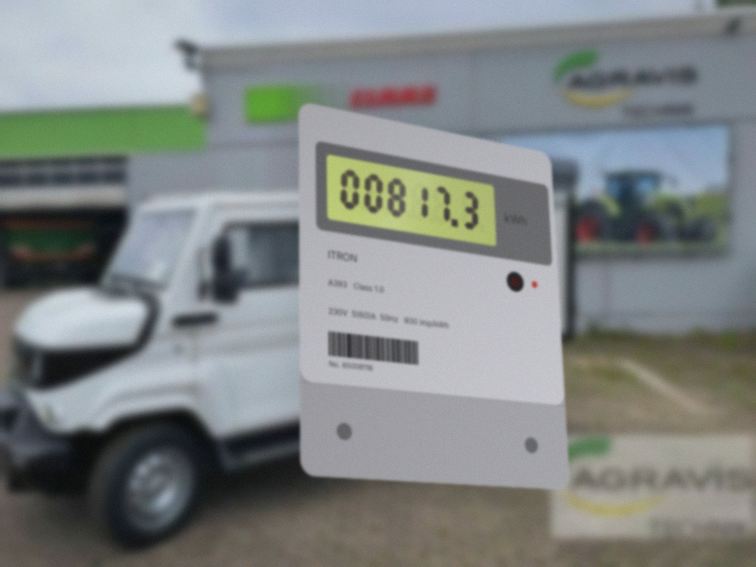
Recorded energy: 817.3 kWh
